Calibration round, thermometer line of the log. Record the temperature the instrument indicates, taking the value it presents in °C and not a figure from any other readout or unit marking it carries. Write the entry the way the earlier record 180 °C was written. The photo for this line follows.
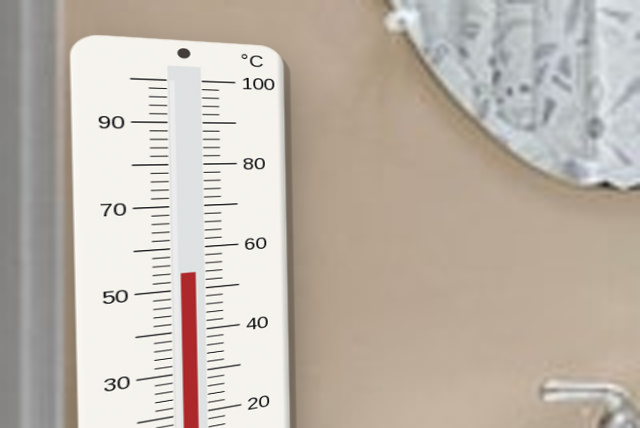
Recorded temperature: 54 °C
